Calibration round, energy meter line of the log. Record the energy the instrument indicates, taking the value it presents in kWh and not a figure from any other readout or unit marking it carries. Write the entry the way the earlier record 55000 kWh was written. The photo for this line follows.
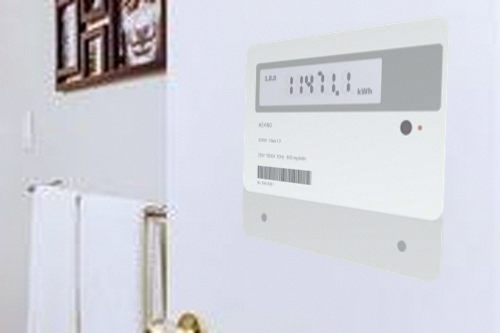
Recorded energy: 11471.1 kWh
